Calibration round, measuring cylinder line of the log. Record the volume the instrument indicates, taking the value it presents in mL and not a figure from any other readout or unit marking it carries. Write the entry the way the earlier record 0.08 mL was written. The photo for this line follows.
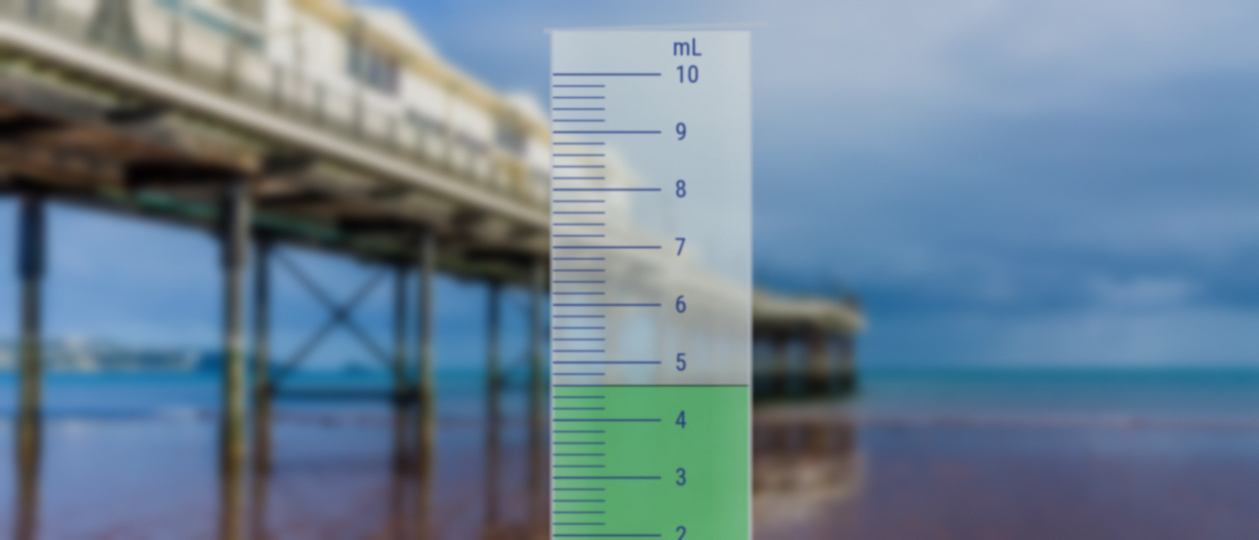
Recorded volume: 4.6 mL
